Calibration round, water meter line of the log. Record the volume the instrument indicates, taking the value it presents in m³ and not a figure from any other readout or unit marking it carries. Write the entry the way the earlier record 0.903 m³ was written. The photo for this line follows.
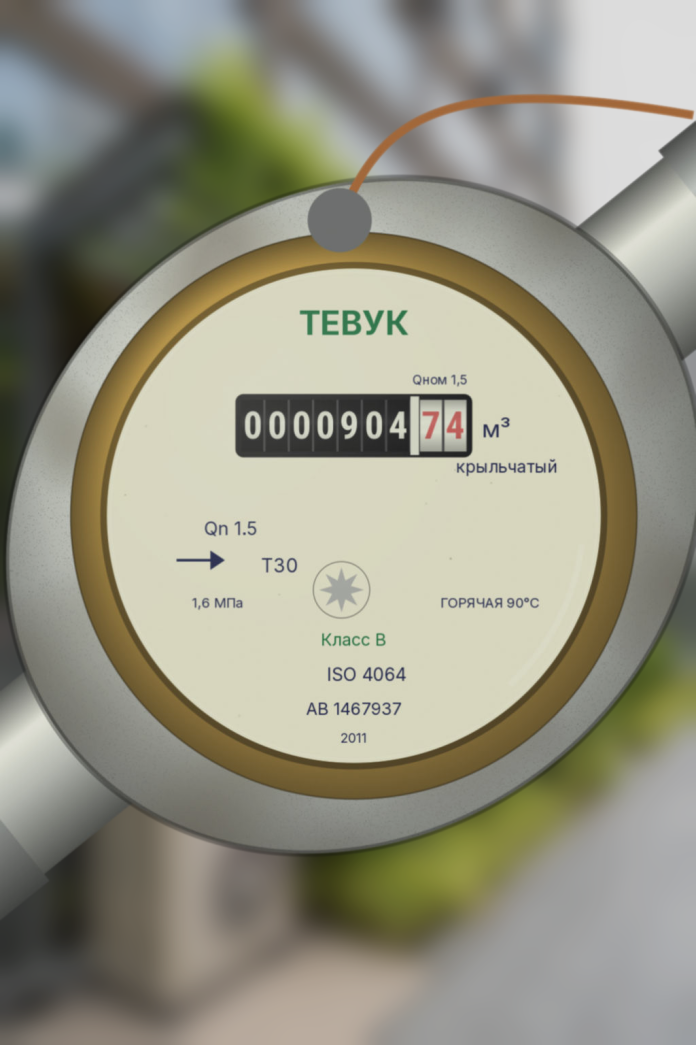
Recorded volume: 904.74 m³
